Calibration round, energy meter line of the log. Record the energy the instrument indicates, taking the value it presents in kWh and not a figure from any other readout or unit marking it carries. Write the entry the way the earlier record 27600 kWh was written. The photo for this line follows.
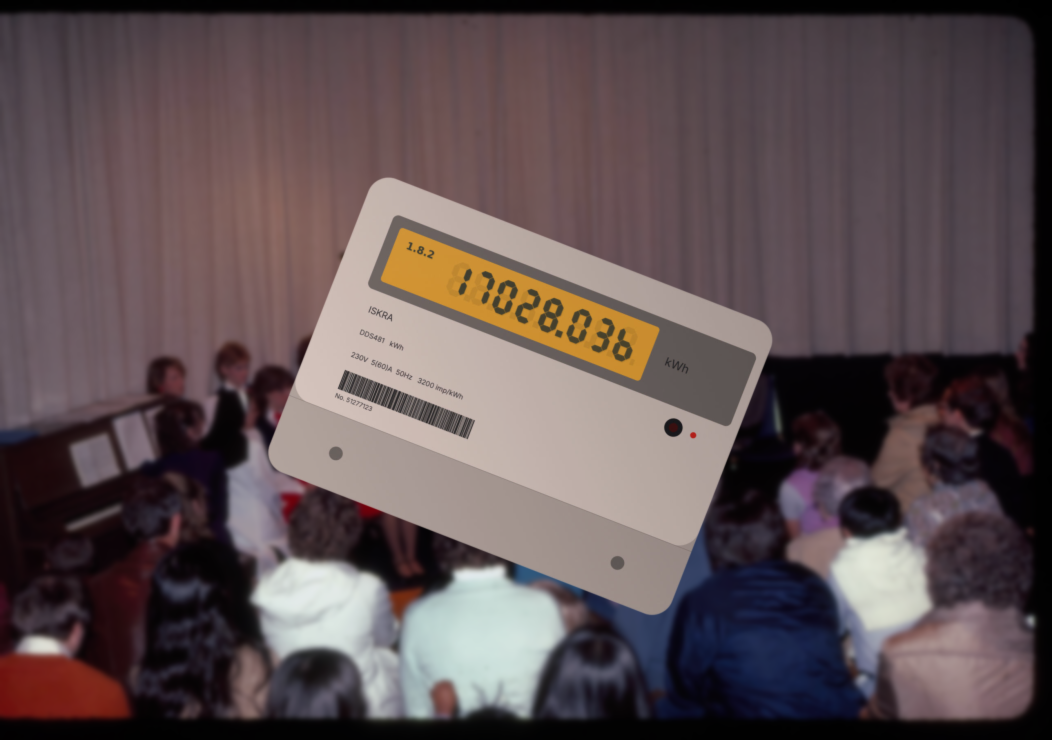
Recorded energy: 17028.036 kWh
